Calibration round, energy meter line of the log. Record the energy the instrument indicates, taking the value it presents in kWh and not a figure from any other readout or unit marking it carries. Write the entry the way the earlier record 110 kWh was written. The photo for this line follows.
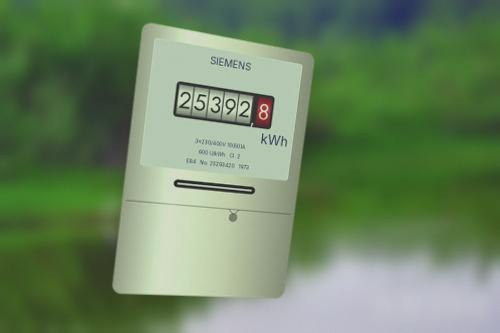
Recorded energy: 25392.8 kWh
